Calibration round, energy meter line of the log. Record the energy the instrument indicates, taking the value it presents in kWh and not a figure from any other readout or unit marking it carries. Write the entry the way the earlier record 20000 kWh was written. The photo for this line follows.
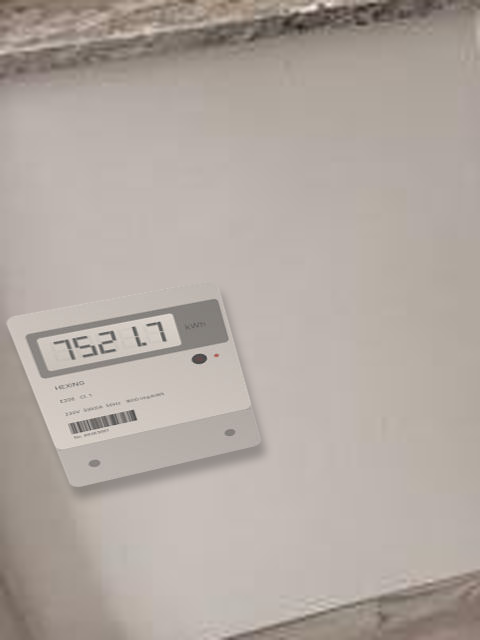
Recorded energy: 7521.7 kWh
